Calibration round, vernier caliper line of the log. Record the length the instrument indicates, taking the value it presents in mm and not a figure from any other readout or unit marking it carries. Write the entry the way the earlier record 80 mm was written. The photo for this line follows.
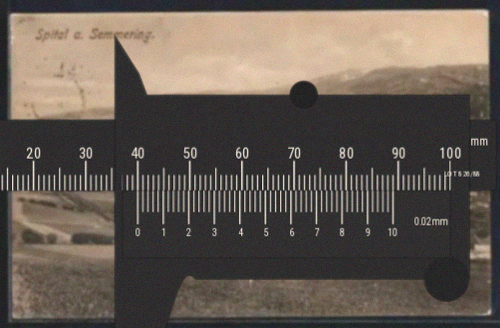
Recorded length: 40.0 mm
